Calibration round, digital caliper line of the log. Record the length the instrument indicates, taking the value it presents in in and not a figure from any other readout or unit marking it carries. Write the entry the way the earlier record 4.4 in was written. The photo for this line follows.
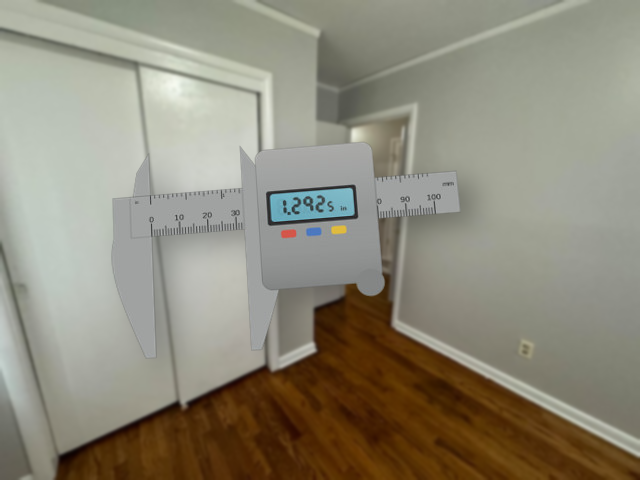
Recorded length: 1.2925 in
